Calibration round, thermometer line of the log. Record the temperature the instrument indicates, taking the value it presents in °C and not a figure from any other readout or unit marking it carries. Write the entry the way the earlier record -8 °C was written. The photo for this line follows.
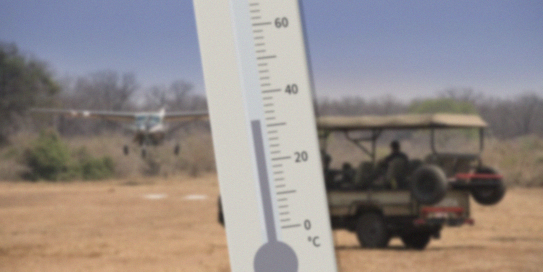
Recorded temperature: 32 °C
